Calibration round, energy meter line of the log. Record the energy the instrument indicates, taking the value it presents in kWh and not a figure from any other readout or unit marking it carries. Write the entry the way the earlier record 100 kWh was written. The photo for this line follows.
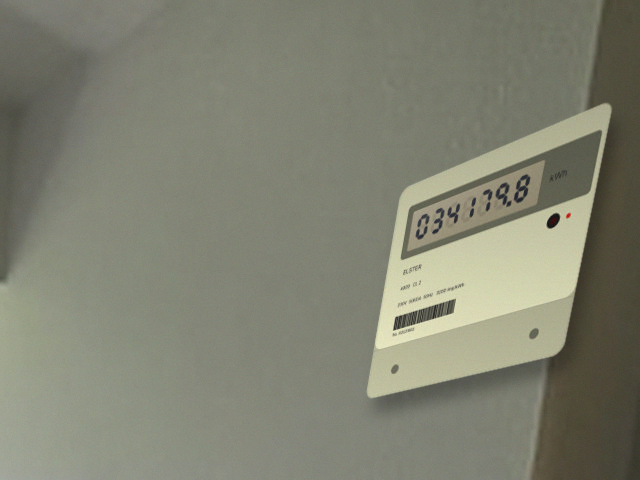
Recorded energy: 34179.8 kWh
